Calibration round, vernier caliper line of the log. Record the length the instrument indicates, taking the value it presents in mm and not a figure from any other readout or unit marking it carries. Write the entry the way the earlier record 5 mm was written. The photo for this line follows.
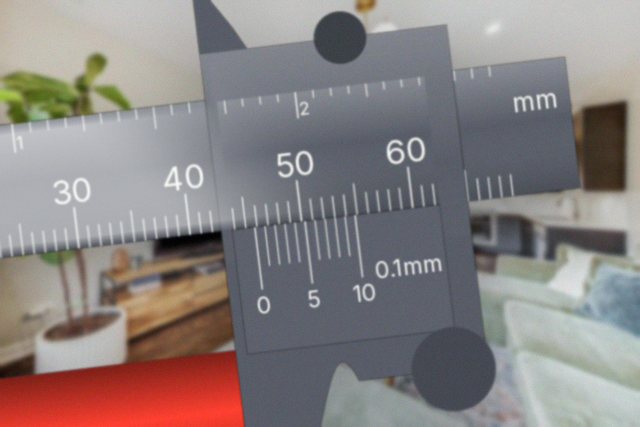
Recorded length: 45.8 mm
